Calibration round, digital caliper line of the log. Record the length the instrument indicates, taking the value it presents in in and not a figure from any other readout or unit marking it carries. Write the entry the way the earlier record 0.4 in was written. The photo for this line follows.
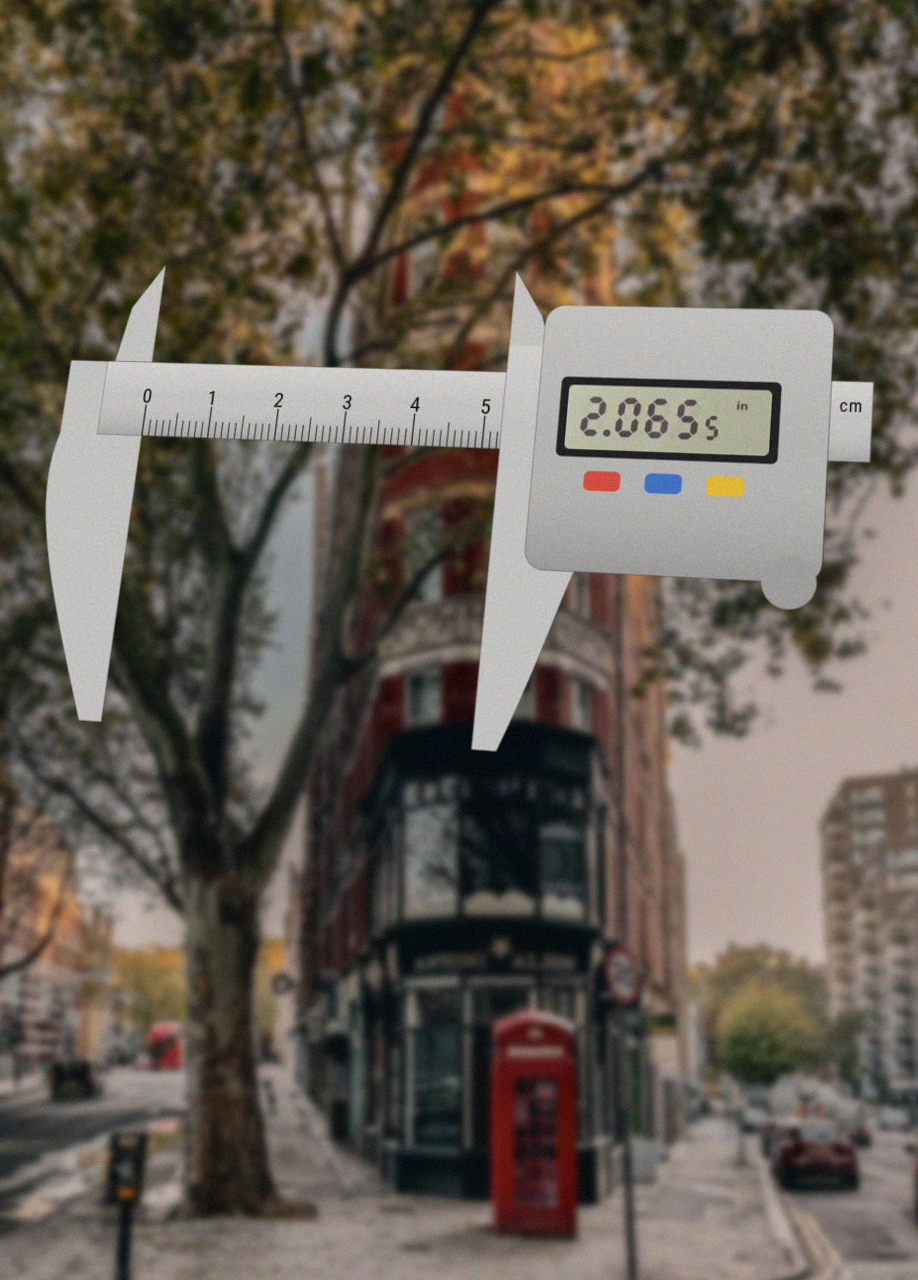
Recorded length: 2.0655 in
